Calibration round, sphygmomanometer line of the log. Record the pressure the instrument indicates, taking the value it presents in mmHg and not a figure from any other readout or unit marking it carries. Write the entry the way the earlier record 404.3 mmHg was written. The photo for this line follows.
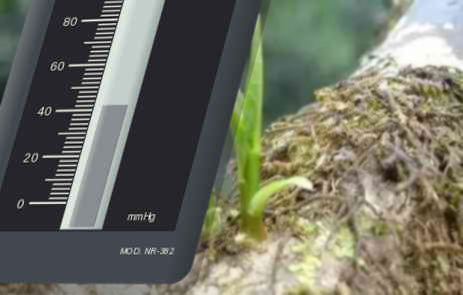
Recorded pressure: 42 mmHg
